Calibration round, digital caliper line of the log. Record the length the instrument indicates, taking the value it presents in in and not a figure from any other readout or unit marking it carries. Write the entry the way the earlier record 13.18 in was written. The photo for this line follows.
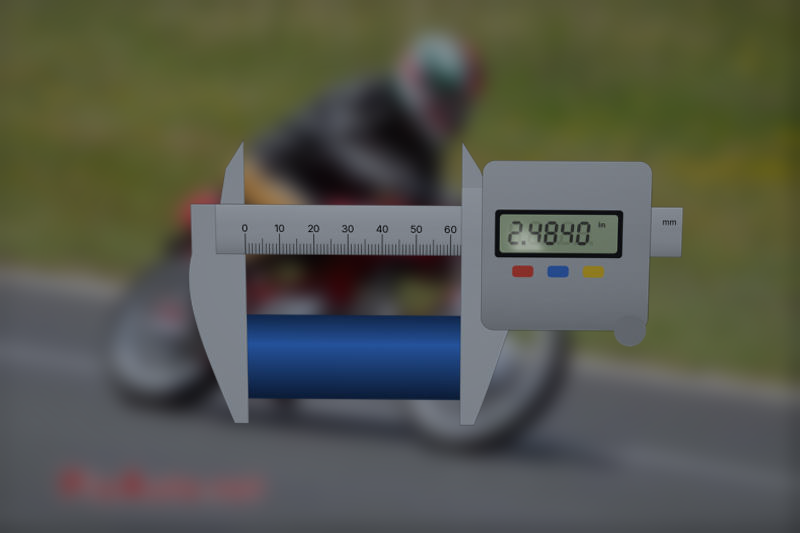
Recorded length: 2.4840 in
